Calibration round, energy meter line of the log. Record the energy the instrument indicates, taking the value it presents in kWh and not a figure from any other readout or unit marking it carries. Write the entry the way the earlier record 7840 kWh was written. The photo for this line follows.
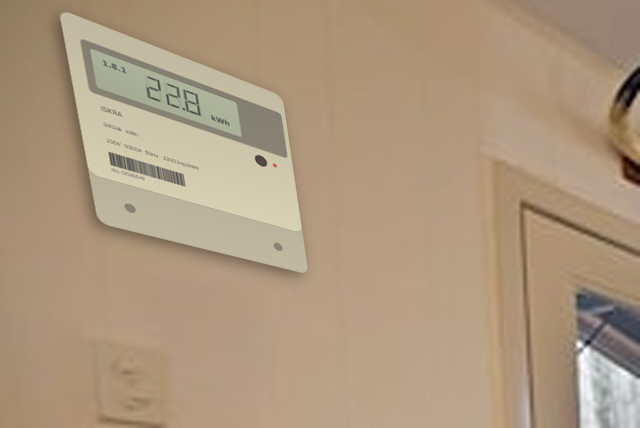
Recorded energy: 22.8 kWh
